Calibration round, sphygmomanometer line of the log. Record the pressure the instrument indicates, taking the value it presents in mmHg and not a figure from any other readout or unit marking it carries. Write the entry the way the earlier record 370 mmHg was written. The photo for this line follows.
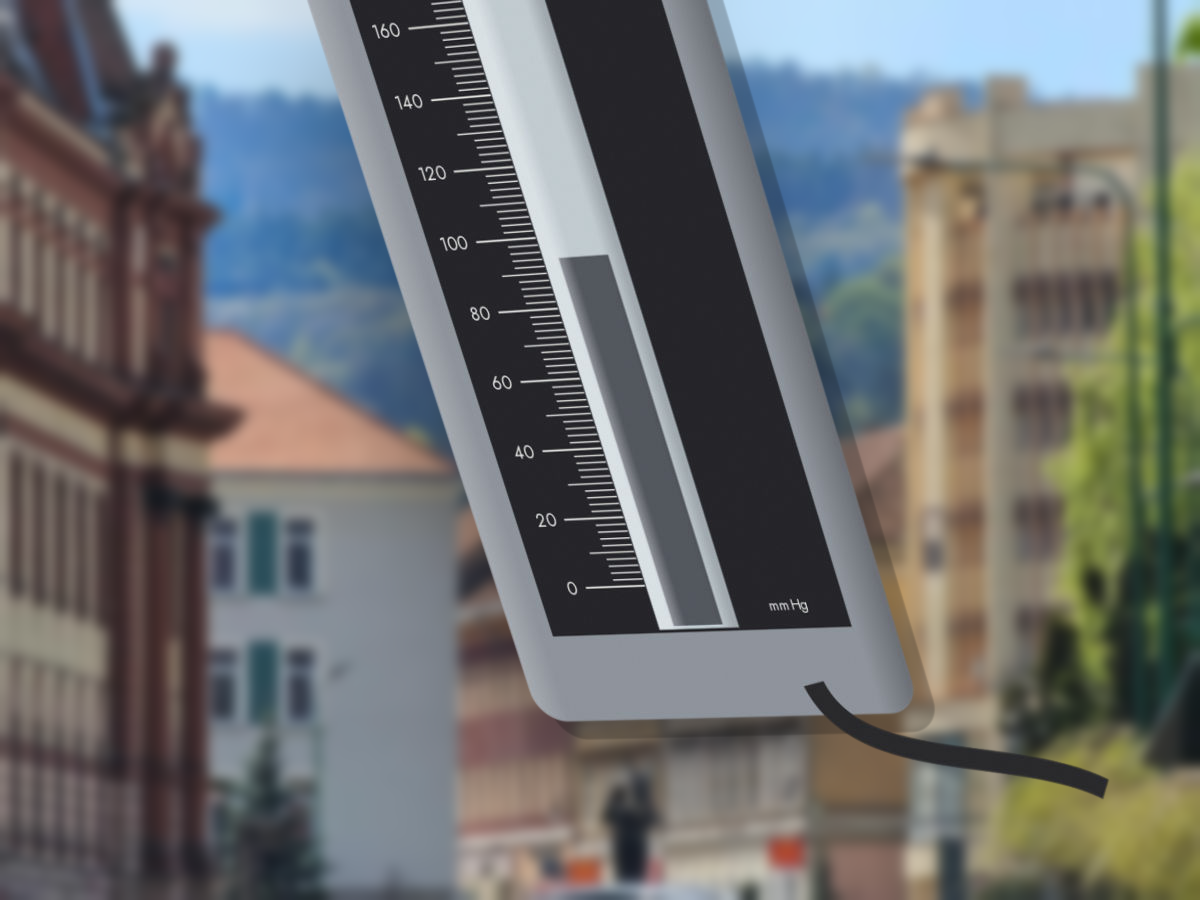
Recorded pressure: 94 mmHg
